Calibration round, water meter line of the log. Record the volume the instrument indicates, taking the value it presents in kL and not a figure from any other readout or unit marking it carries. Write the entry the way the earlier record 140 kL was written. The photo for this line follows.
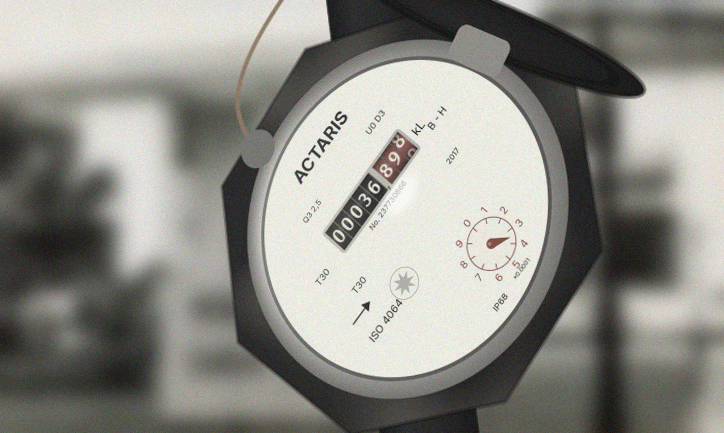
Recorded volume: 36.8983 kL
